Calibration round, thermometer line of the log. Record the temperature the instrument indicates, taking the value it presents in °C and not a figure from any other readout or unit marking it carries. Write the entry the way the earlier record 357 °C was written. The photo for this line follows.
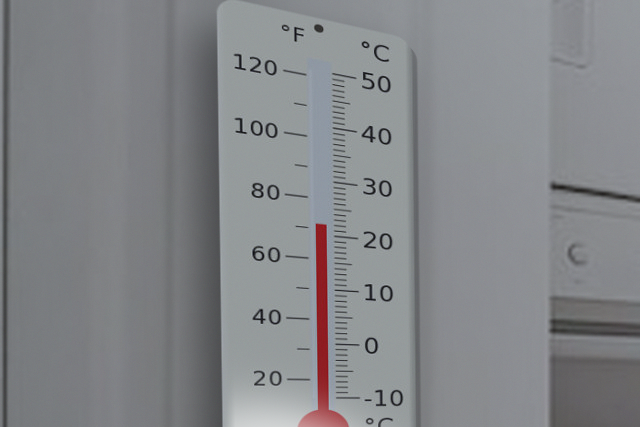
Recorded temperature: 22 °C
